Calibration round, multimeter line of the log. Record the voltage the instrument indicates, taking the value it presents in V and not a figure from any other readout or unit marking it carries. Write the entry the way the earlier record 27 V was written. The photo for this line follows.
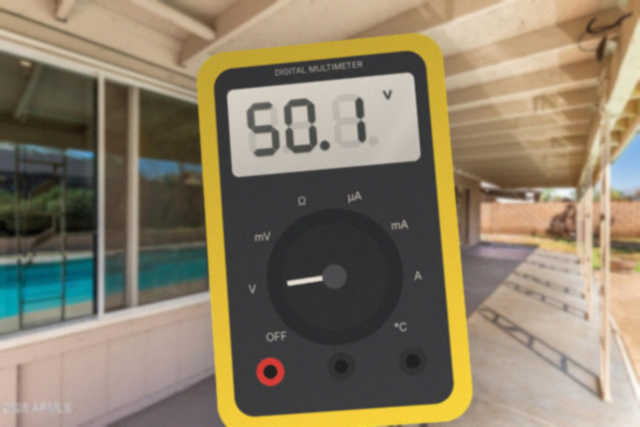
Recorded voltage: 50.1 V
